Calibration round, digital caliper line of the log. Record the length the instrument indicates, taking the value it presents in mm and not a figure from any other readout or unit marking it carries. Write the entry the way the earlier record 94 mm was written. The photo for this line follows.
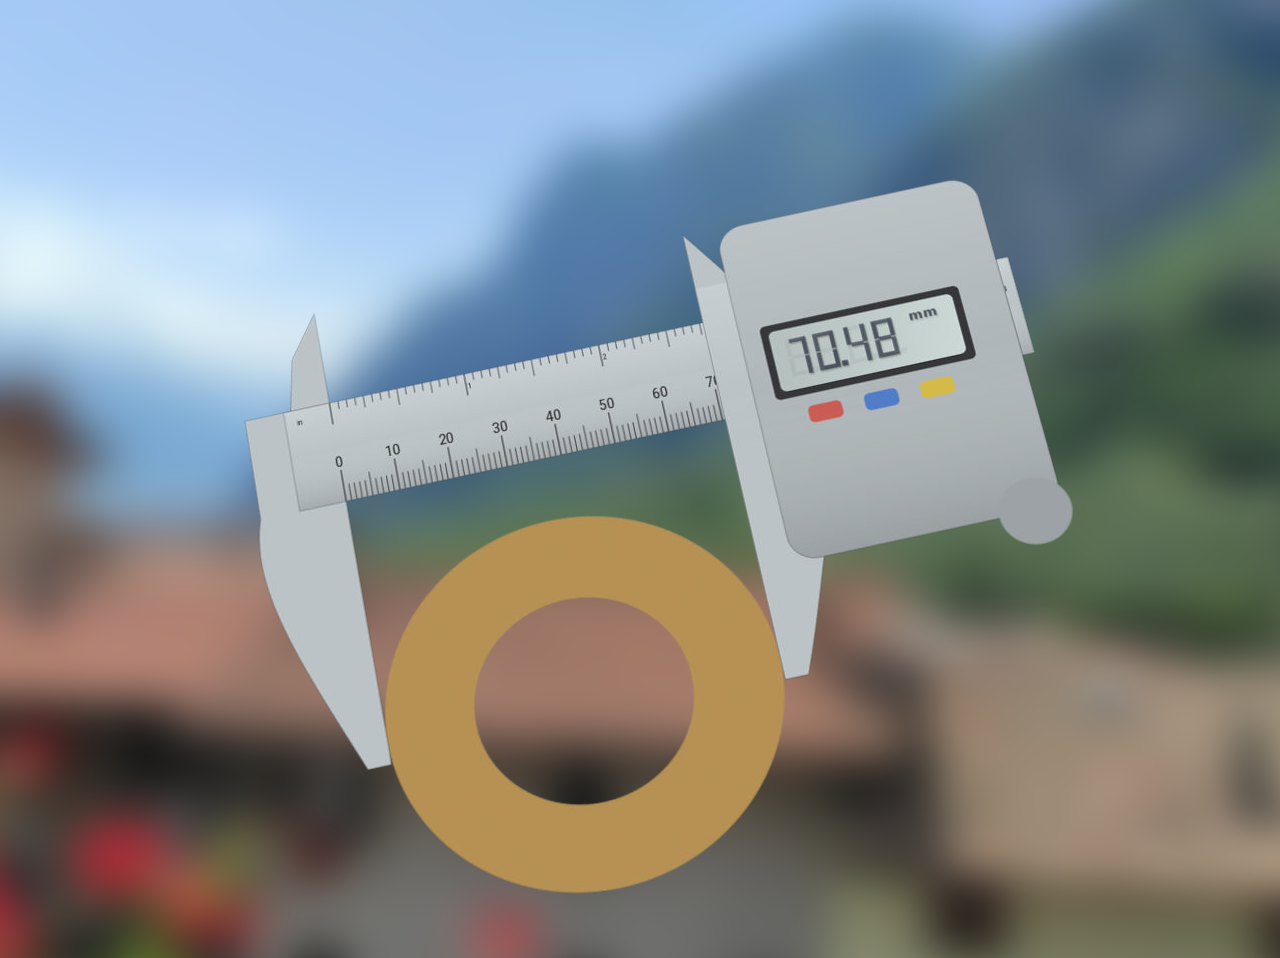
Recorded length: 70.48 mm
